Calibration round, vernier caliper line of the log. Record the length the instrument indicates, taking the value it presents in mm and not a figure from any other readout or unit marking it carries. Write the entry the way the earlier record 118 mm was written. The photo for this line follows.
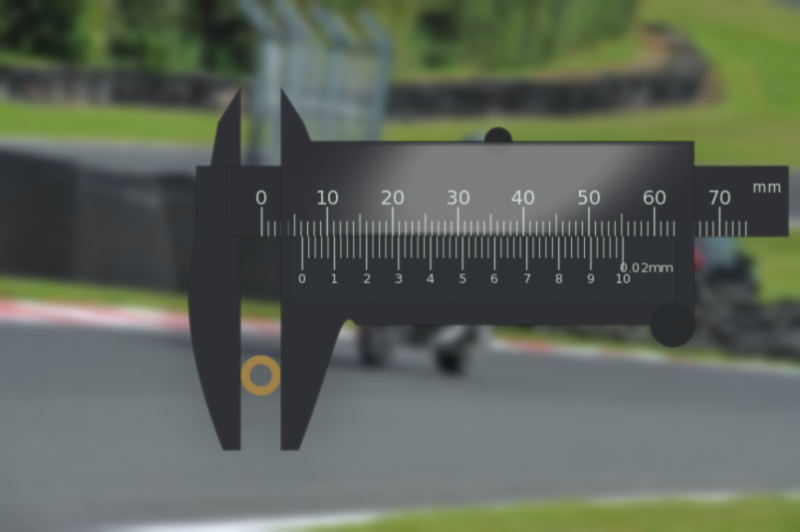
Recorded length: 6.2 mm
